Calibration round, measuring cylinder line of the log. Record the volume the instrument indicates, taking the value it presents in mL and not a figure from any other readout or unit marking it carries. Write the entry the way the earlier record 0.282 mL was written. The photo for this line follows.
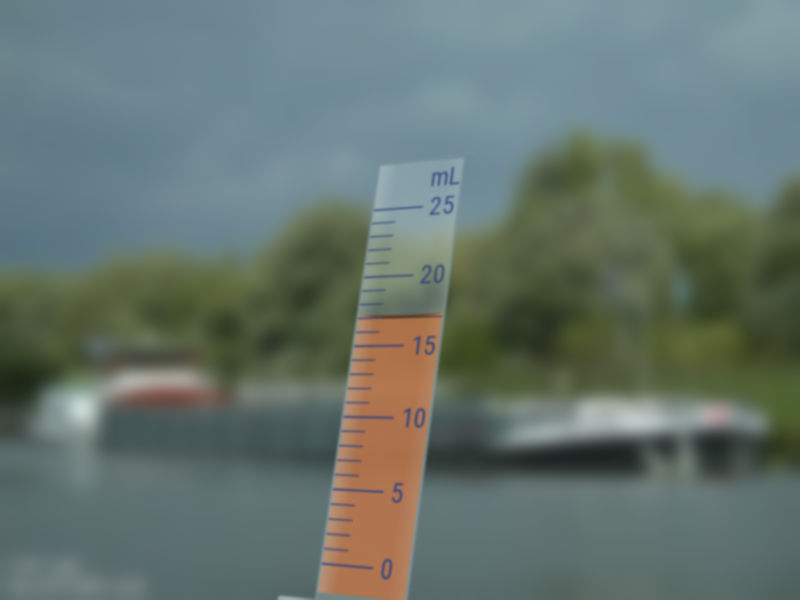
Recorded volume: 17 mL
